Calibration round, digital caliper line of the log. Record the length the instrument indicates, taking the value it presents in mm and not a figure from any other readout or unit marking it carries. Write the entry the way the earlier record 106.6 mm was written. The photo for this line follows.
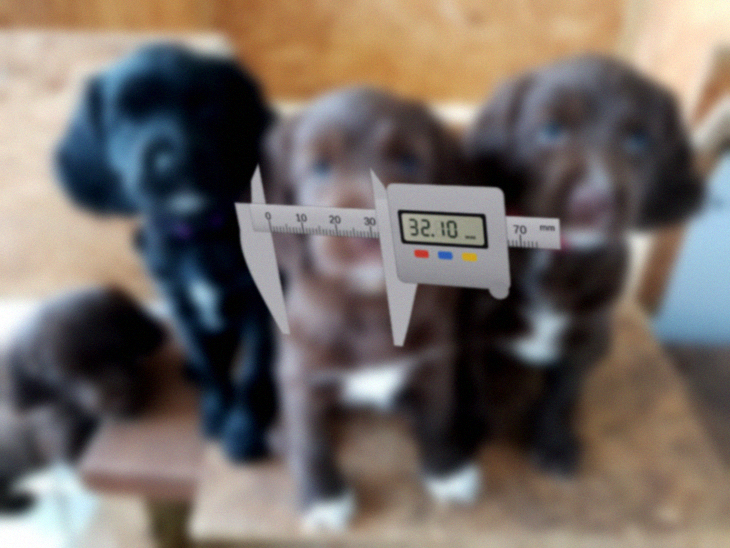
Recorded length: 32.10 mm
